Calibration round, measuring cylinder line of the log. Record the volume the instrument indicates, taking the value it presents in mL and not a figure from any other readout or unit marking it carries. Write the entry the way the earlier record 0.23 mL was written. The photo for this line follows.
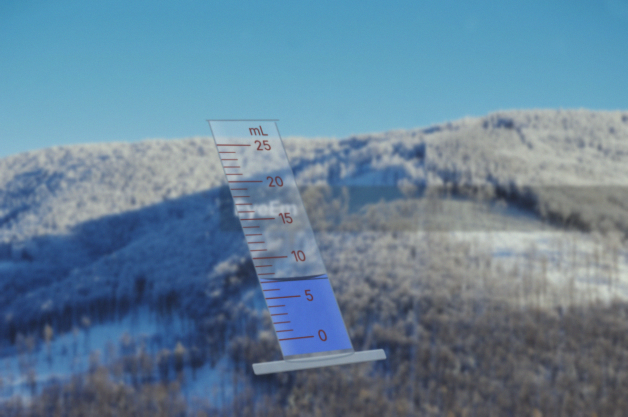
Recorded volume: 7 mL
